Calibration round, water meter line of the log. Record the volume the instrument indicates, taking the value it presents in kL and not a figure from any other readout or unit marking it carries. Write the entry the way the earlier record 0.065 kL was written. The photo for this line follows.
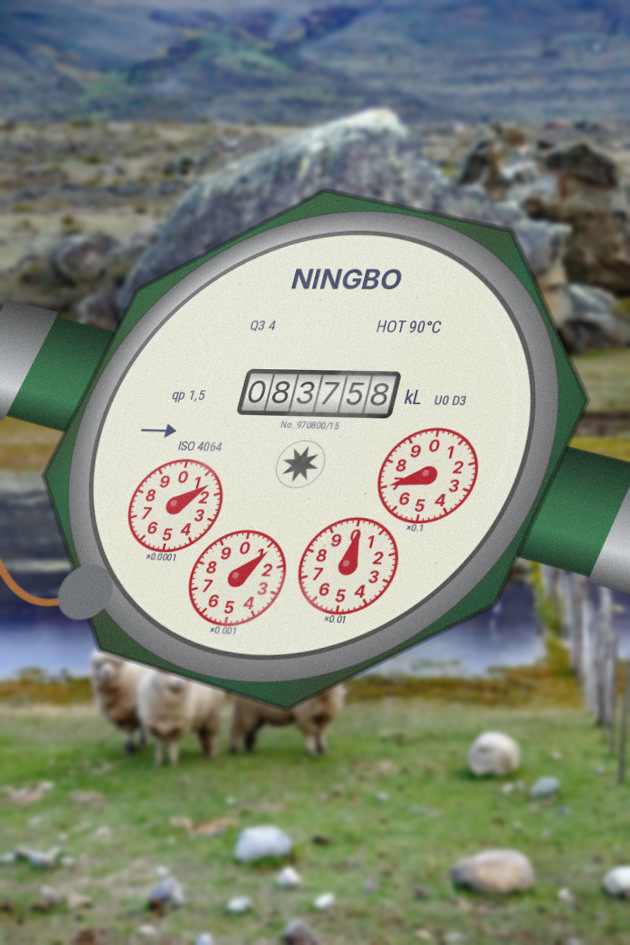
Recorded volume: 83758.7011 kL
